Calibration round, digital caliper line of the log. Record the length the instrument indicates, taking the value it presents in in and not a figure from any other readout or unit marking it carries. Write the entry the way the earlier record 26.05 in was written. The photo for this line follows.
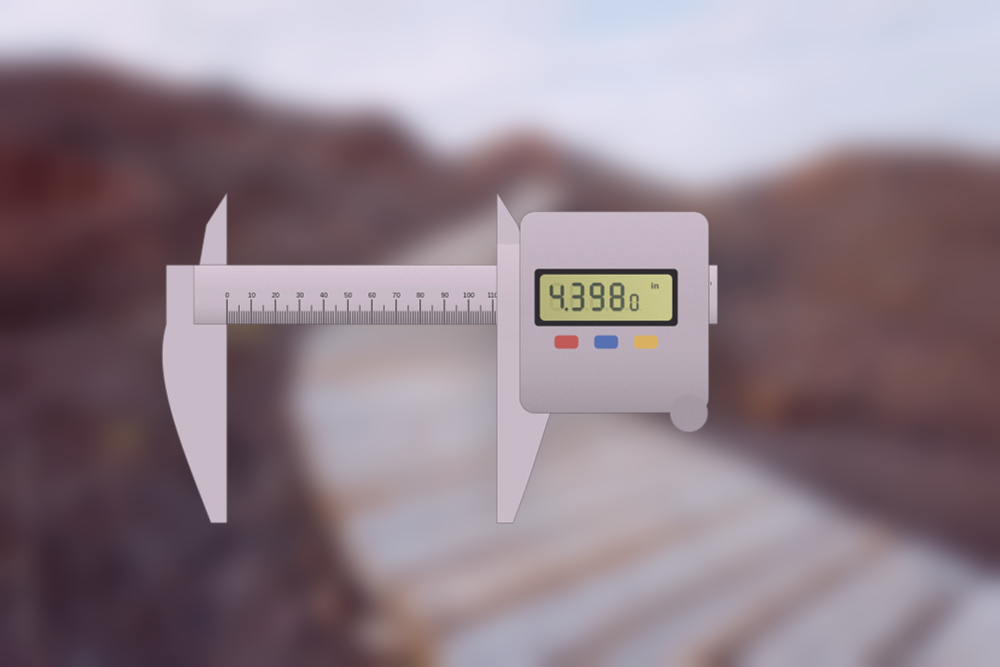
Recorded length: 4.3980 in
